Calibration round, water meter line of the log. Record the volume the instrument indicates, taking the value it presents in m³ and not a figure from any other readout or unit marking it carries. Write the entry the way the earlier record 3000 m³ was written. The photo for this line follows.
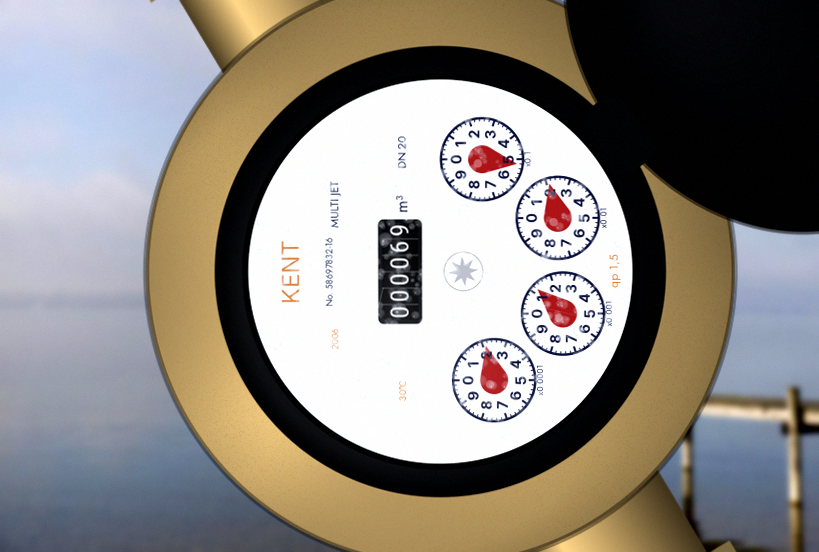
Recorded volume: 69.5212 m³
